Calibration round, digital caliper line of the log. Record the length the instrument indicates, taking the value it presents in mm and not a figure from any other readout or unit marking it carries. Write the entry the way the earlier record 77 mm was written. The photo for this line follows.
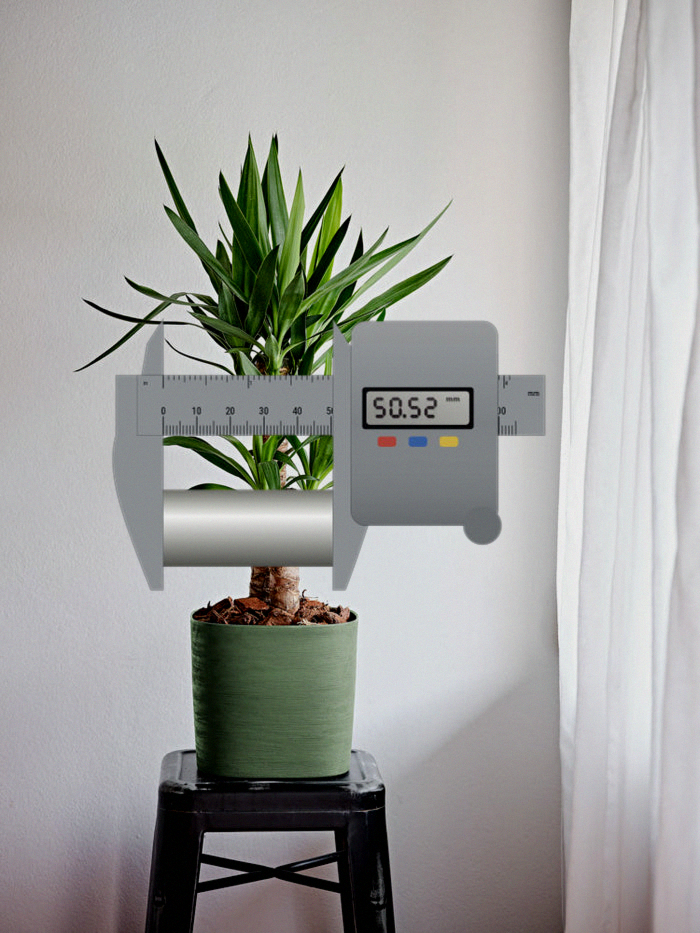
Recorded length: 50.52 mm
